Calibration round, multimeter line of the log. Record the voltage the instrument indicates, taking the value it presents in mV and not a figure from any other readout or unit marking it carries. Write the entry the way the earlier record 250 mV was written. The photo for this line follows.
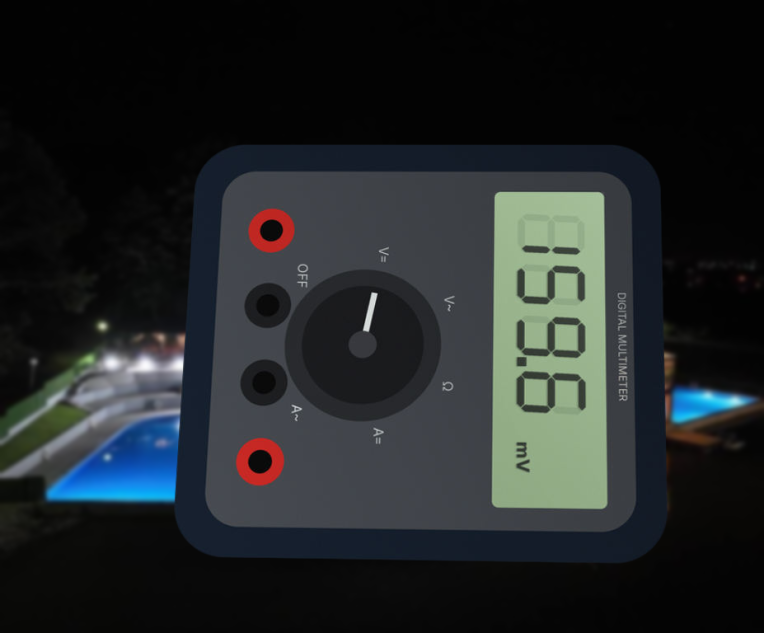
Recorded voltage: 159.6 mV
